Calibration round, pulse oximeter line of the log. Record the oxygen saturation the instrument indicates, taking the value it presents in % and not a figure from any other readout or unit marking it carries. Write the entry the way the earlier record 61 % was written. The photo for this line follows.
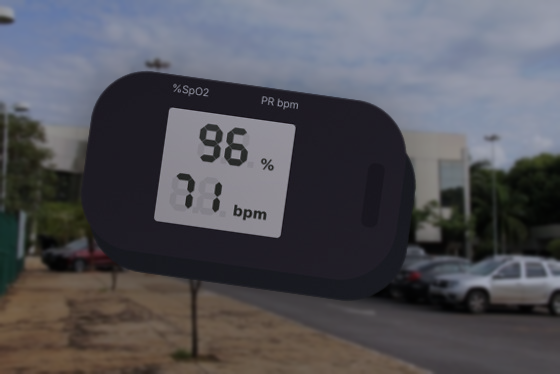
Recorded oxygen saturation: 96 %
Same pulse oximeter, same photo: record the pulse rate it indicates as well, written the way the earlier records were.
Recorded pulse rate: 71 bpm
